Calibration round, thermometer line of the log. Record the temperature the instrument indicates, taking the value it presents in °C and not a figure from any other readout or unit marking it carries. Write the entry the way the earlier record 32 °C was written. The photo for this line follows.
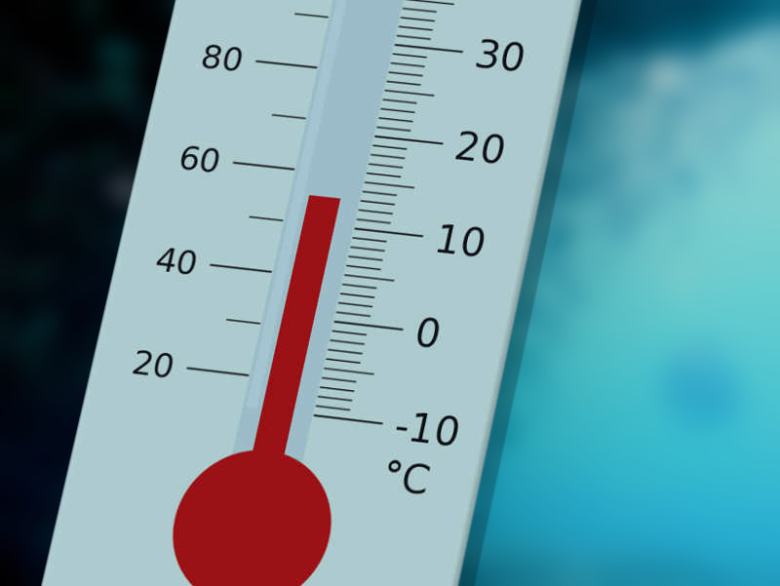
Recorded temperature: 13 °C
